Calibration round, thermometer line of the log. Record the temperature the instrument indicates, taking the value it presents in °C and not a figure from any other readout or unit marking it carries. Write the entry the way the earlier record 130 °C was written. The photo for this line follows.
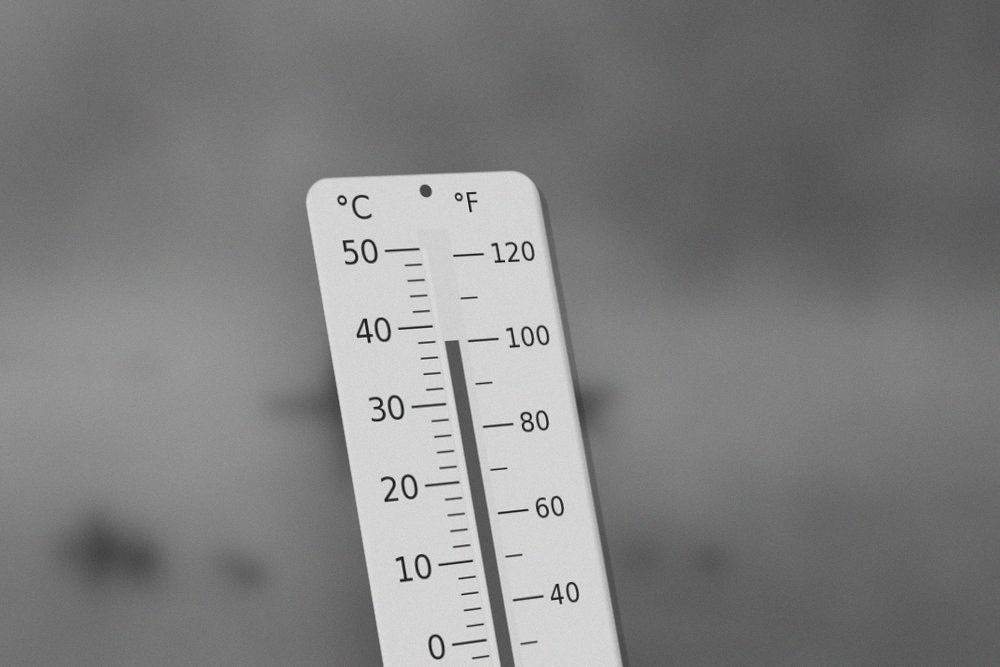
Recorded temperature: 38 °C
